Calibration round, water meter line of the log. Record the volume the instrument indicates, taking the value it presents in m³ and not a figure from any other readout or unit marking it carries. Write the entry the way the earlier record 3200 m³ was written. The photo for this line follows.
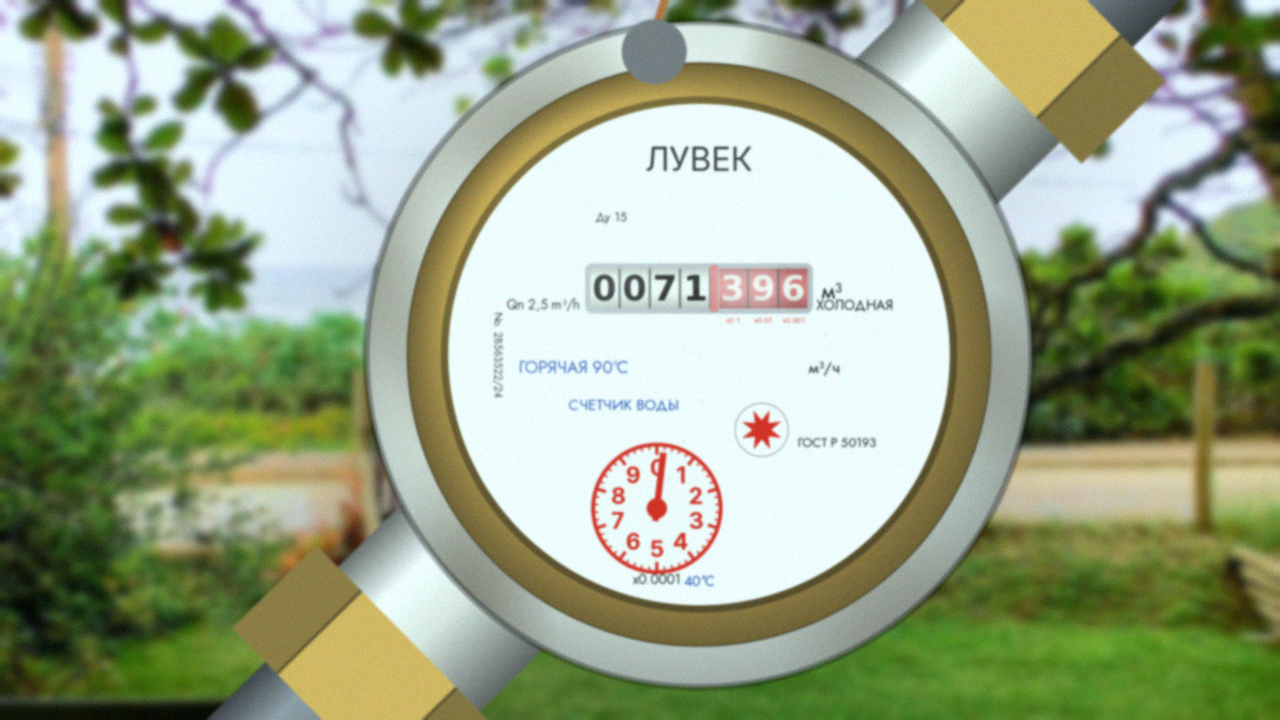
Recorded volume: 71.3960 m³
